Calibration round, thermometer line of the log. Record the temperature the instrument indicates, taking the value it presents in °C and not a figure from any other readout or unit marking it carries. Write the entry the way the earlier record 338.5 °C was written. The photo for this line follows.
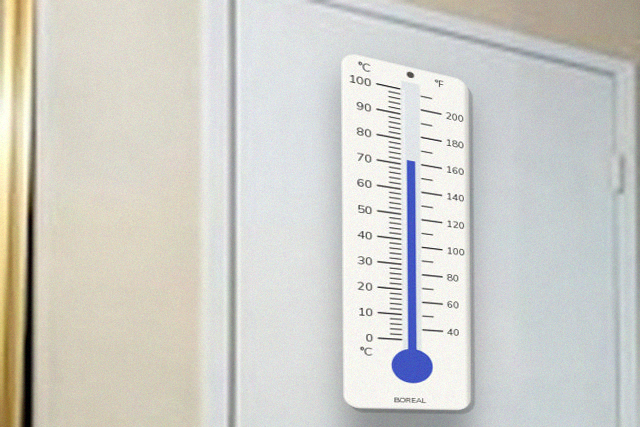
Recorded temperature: 72 °C
